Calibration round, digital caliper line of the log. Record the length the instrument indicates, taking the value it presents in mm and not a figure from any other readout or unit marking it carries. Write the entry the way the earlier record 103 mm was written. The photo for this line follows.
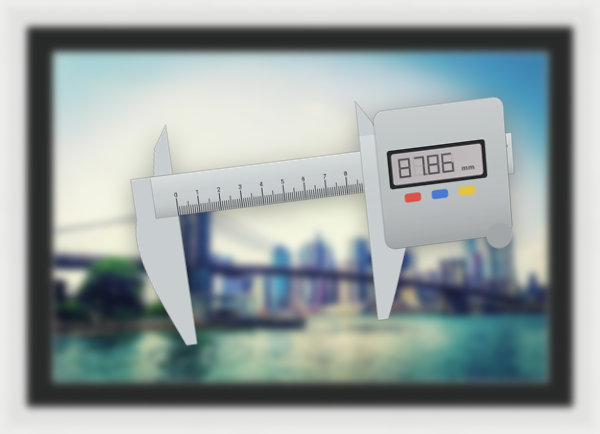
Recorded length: 87.86 mm
